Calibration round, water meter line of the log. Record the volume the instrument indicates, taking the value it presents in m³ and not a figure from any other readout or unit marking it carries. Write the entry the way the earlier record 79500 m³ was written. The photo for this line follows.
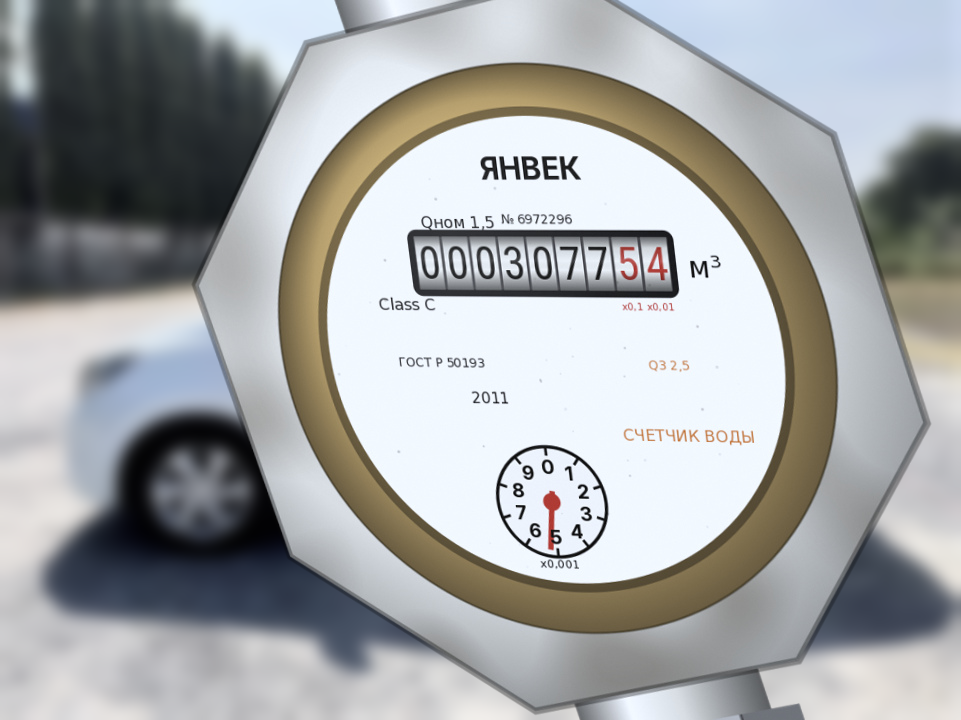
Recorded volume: 3077.545 m³
